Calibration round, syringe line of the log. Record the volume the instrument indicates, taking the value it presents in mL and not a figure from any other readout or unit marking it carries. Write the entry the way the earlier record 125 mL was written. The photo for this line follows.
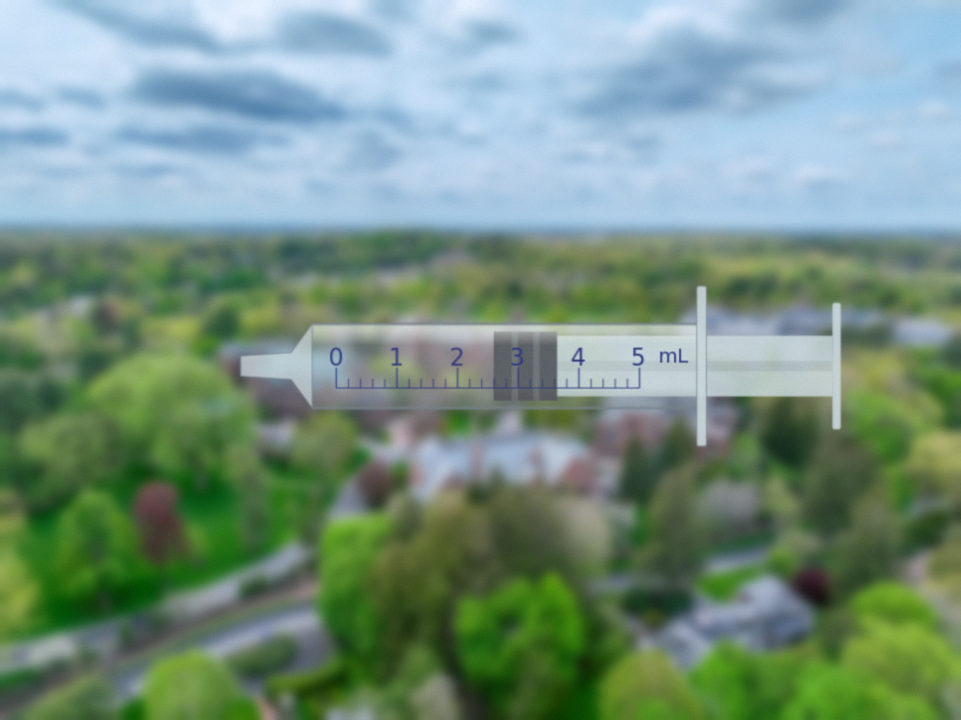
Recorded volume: 2.6 mL
